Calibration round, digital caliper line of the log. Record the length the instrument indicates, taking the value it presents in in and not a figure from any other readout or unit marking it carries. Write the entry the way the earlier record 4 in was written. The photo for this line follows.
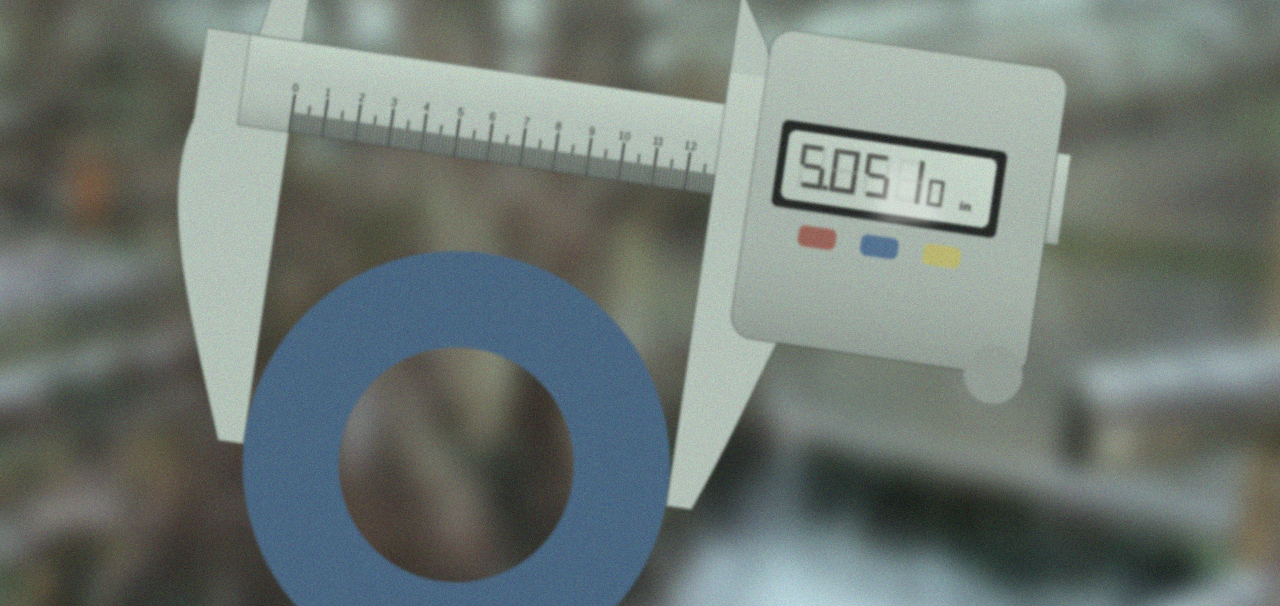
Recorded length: 5.0510 in
